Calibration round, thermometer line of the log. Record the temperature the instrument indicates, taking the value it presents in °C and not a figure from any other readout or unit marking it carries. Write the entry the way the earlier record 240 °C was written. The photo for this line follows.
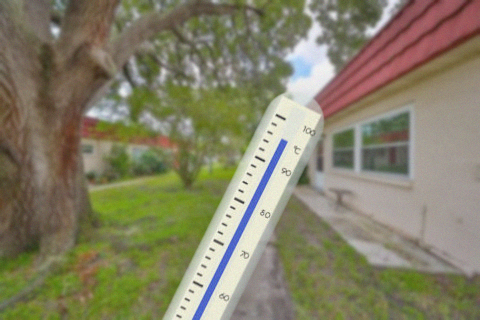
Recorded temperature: 96 °C
